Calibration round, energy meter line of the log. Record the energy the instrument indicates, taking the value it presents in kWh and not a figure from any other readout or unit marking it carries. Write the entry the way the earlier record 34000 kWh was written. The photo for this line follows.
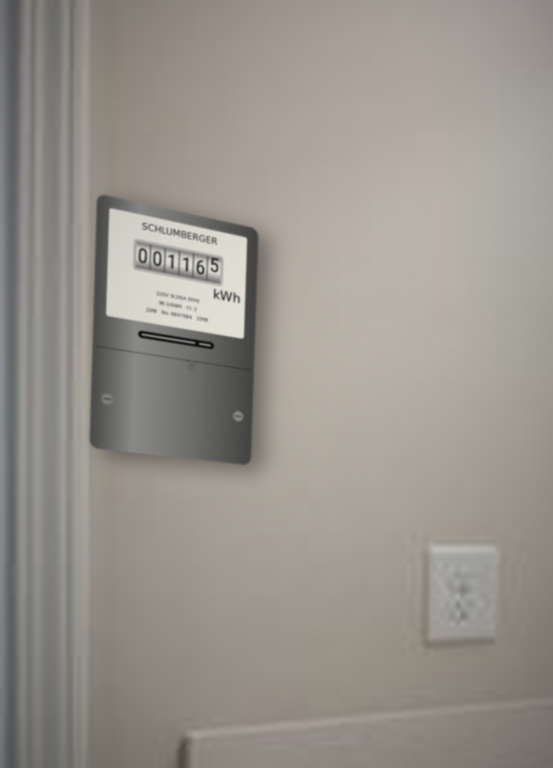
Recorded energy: 1165 kWh
